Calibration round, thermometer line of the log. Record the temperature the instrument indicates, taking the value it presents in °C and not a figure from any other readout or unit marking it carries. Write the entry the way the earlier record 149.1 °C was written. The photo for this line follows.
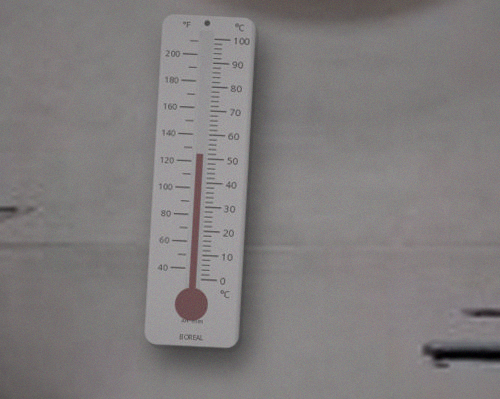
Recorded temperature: 52 °C
